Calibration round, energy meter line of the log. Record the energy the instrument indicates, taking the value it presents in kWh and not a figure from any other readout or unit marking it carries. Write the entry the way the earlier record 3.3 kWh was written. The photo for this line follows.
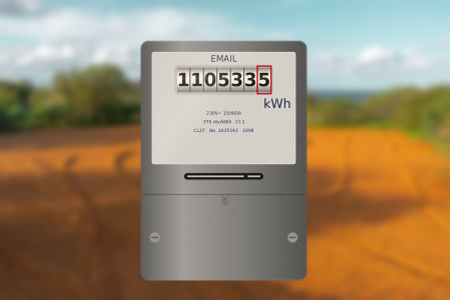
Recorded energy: 110533.5 kWh
